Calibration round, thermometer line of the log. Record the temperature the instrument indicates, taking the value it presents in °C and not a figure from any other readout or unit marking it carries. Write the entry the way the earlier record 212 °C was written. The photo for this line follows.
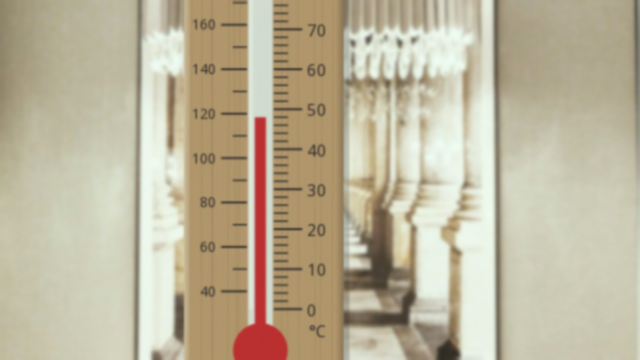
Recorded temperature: 48 °C
